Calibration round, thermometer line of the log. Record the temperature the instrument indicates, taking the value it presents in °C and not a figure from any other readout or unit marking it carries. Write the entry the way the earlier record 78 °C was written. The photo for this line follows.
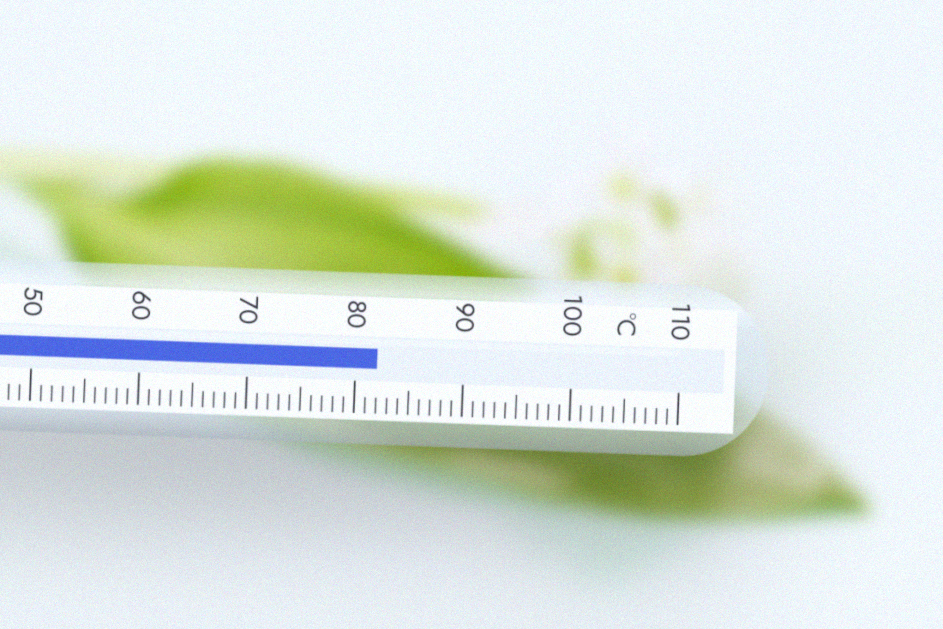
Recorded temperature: 82 °C
